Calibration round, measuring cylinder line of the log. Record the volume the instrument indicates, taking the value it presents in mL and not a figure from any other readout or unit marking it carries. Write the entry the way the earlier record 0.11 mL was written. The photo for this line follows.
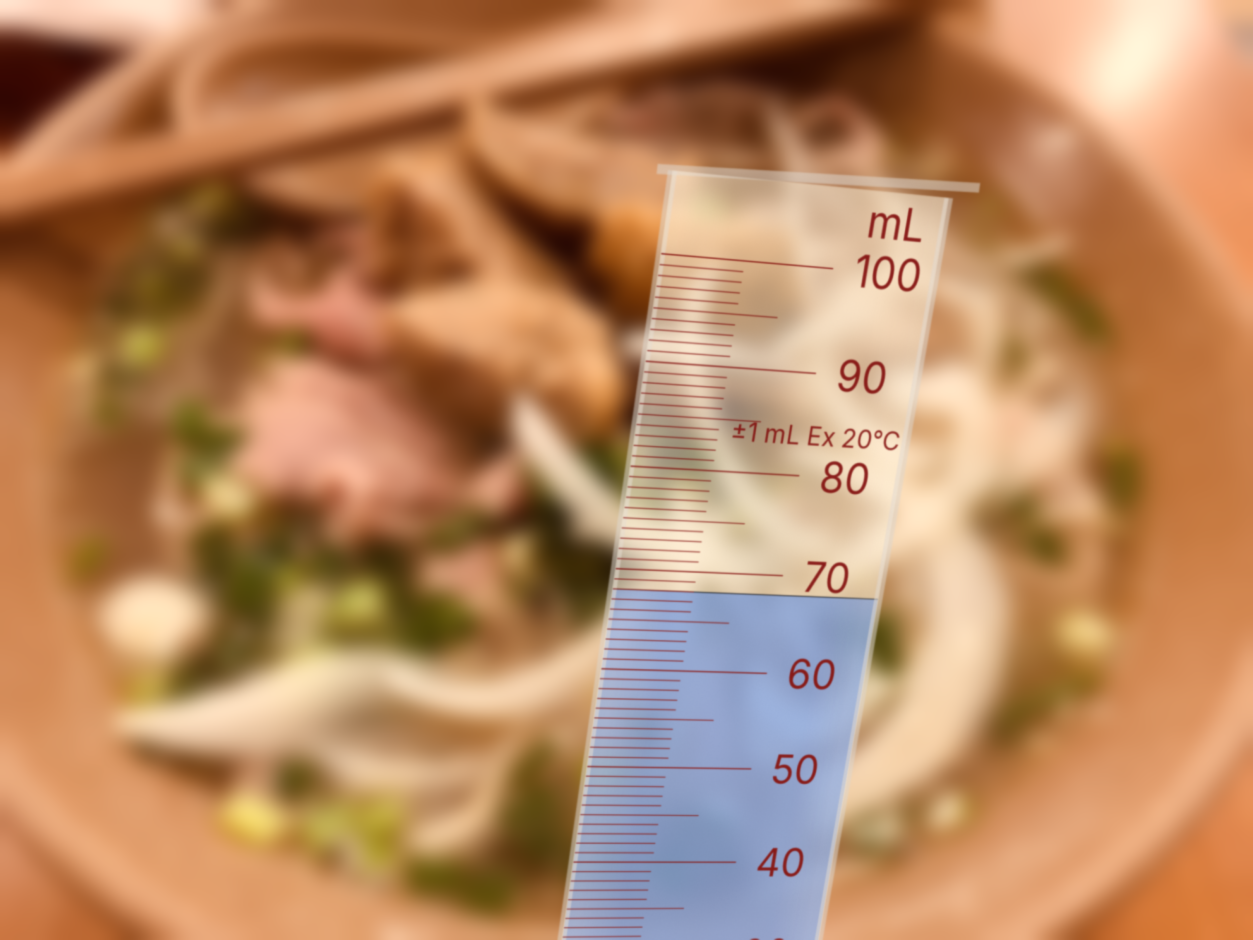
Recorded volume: 68 mL
